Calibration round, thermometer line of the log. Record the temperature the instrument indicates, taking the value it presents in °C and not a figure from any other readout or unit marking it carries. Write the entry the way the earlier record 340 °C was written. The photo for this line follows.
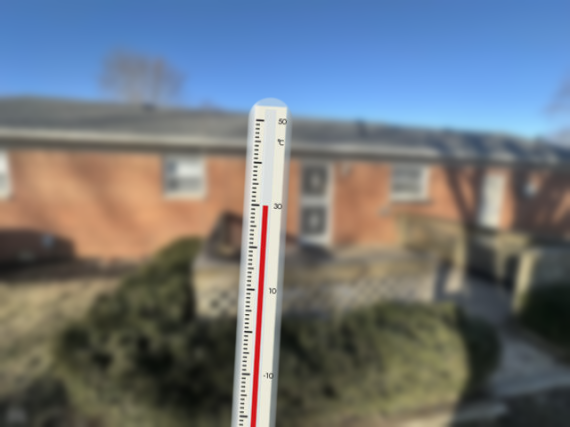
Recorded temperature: 30 °C
